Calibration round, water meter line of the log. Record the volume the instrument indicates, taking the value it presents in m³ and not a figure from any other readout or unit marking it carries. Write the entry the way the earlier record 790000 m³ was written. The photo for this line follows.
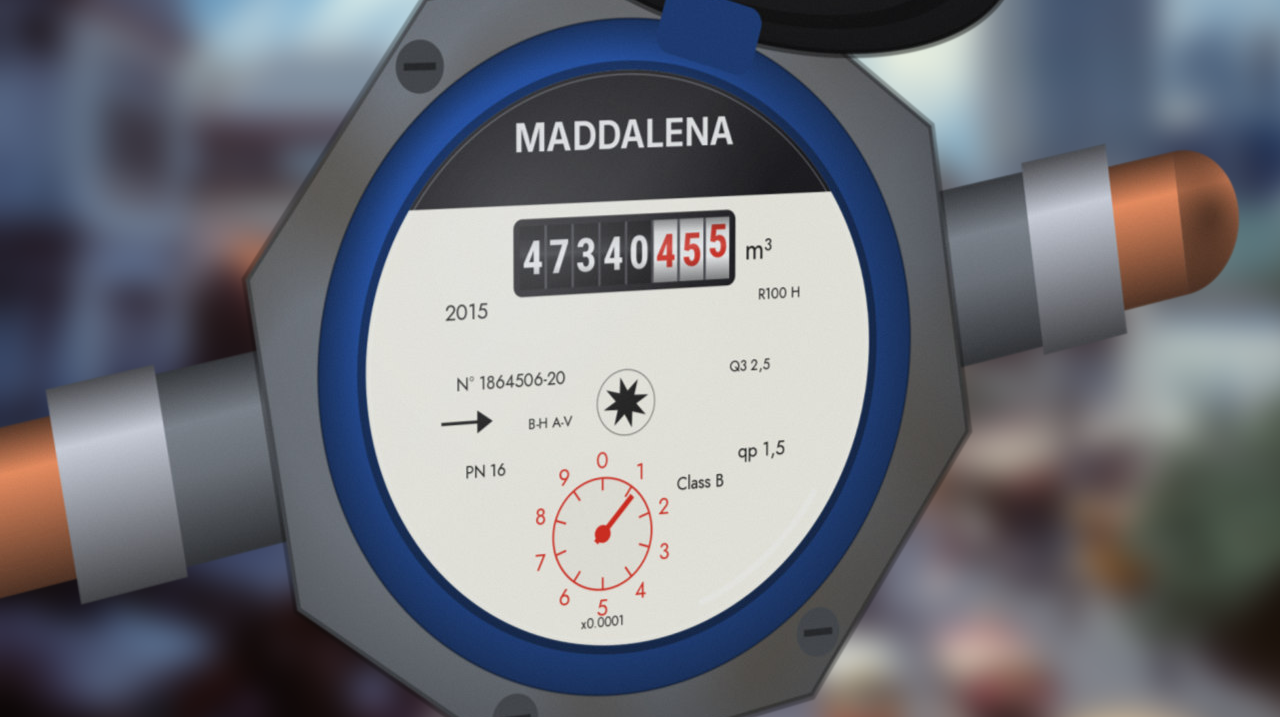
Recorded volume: 47340.4551 m³
